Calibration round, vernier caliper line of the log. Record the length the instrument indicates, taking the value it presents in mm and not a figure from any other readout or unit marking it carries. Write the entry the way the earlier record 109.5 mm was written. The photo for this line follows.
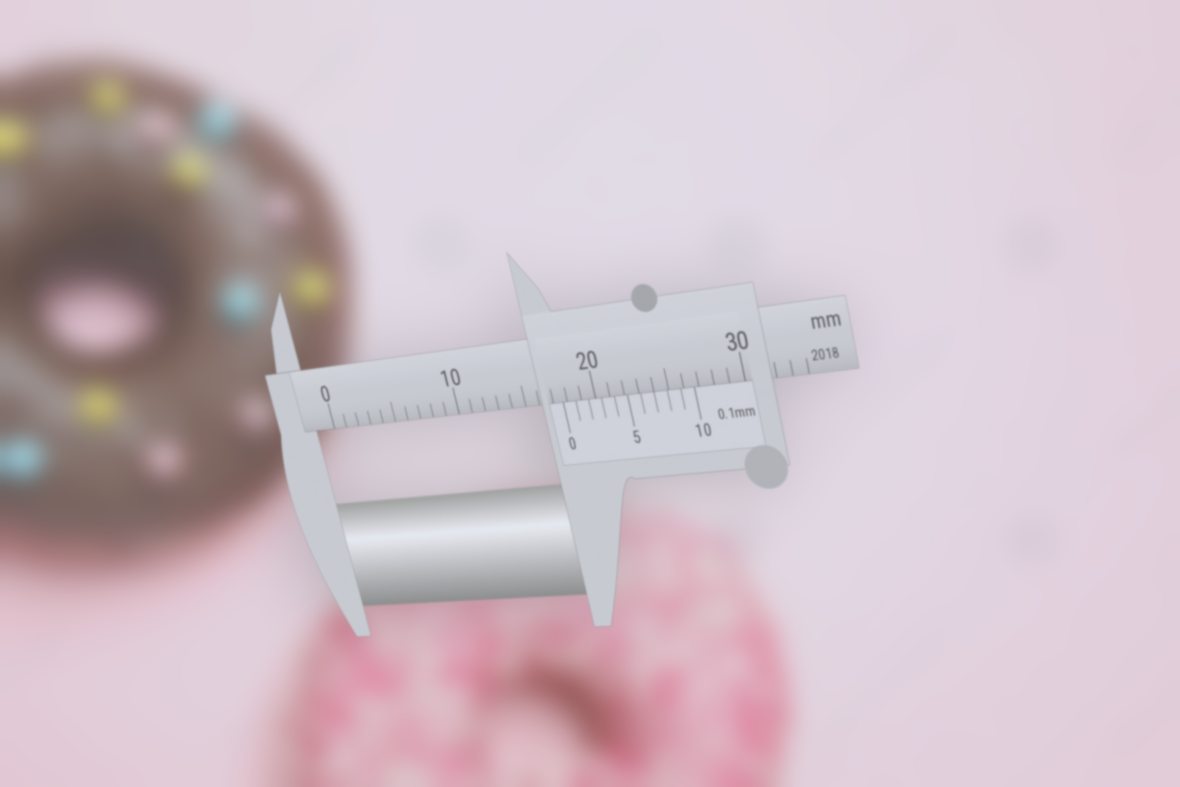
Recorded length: 17.7 mm
